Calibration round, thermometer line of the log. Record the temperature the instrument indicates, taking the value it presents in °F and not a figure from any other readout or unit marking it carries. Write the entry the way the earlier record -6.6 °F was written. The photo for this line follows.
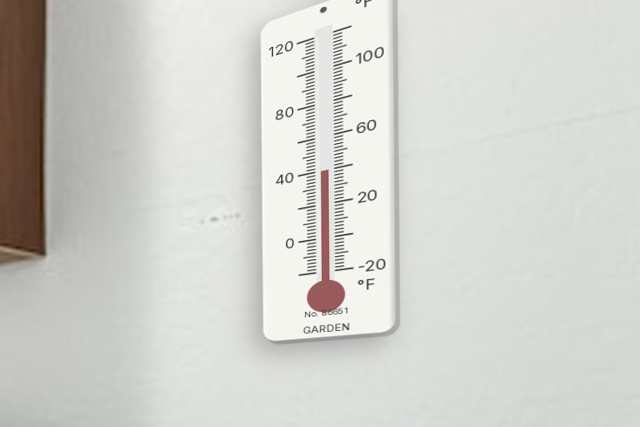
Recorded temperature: 40 °F
